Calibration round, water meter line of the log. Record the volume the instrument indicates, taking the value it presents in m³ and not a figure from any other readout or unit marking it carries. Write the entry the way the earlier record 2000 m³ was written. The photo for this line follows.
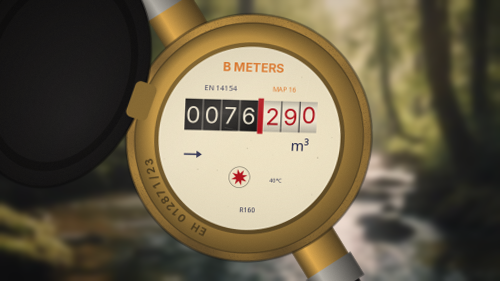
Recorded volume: 76.290 m³
